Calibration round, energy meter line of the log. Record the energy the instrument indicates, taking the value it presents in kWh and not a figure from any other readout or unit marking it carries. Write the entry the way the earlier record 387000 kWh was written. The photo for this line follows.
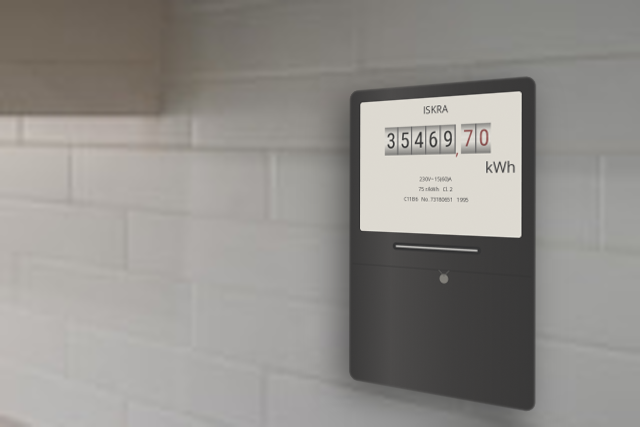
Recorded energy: 35469.70 kWh
